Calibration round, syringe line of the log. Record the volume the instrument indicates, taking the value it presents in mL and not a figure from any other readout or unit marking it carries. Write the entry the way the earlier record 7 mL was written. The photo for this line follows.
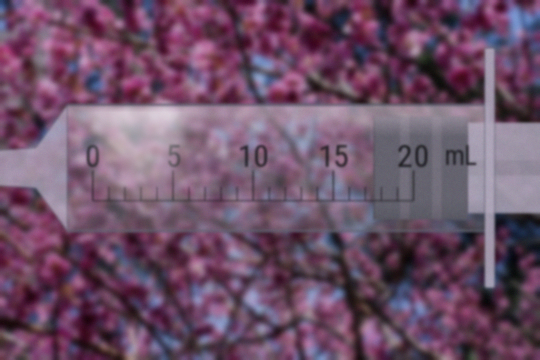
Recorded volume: 17.5 mL
